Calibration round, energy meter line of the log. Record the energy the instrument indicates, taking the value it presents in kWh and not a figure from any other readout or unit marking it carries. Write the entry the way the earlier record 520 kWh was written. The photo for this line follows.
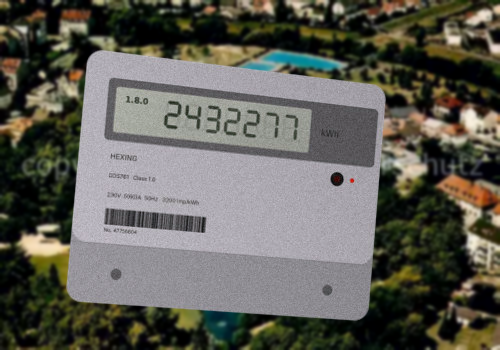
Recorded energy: 2432277 kWh
